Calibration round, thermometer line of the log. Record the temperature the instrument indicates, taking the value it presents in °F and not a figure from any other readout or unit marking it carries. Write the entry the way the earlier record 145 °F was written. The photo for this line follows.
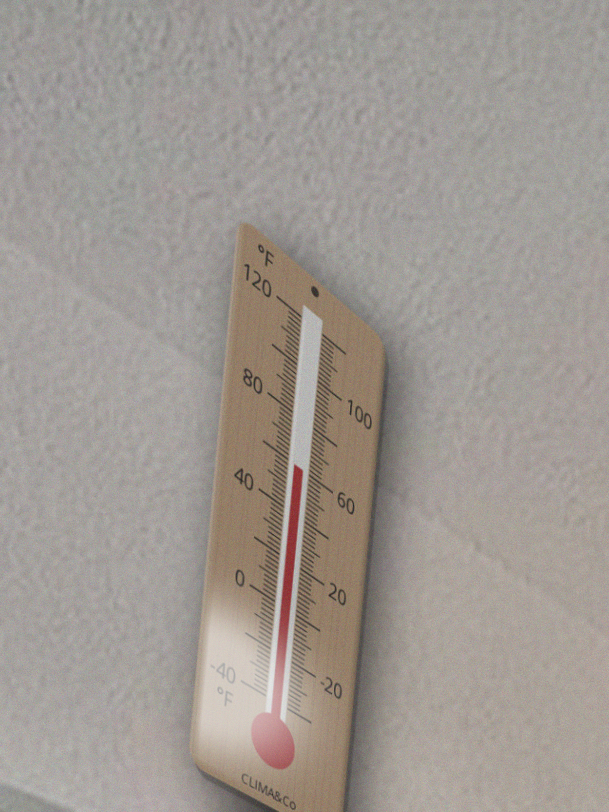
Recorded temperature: 60 °F
